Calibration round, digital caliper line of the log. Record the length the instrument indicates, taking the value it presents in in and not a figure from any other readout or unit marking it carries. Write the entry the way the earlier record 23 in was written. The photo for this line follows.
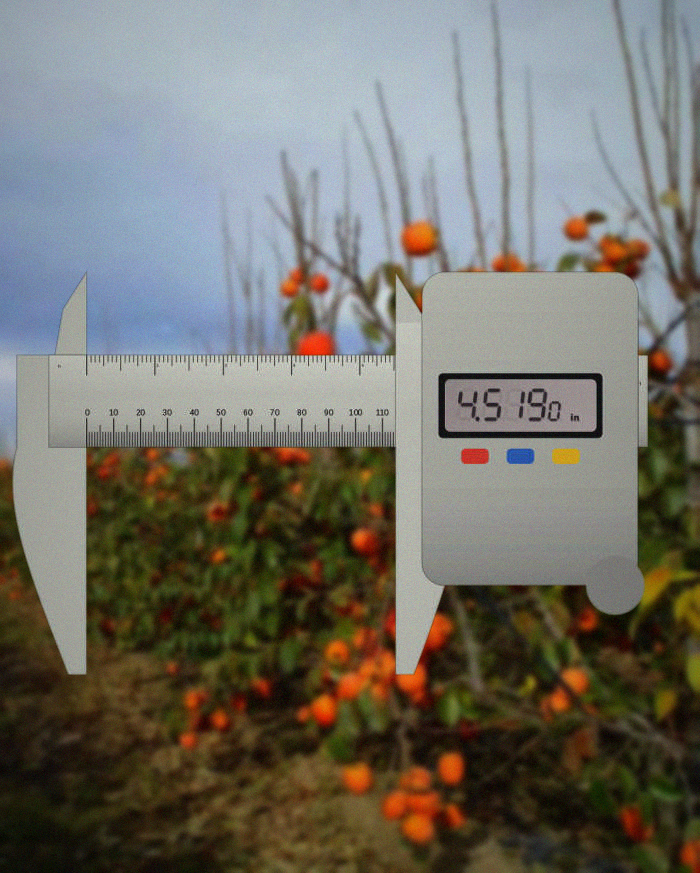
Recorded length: 4.5190 in
